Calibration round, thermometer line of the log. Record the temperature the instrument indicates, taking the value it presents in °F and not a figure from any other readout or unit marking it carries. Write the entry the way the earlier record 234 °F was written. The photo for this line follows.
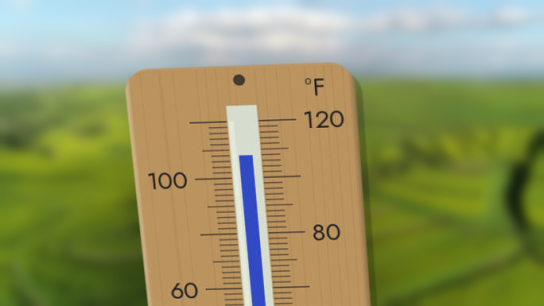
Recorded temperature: 108 °F
